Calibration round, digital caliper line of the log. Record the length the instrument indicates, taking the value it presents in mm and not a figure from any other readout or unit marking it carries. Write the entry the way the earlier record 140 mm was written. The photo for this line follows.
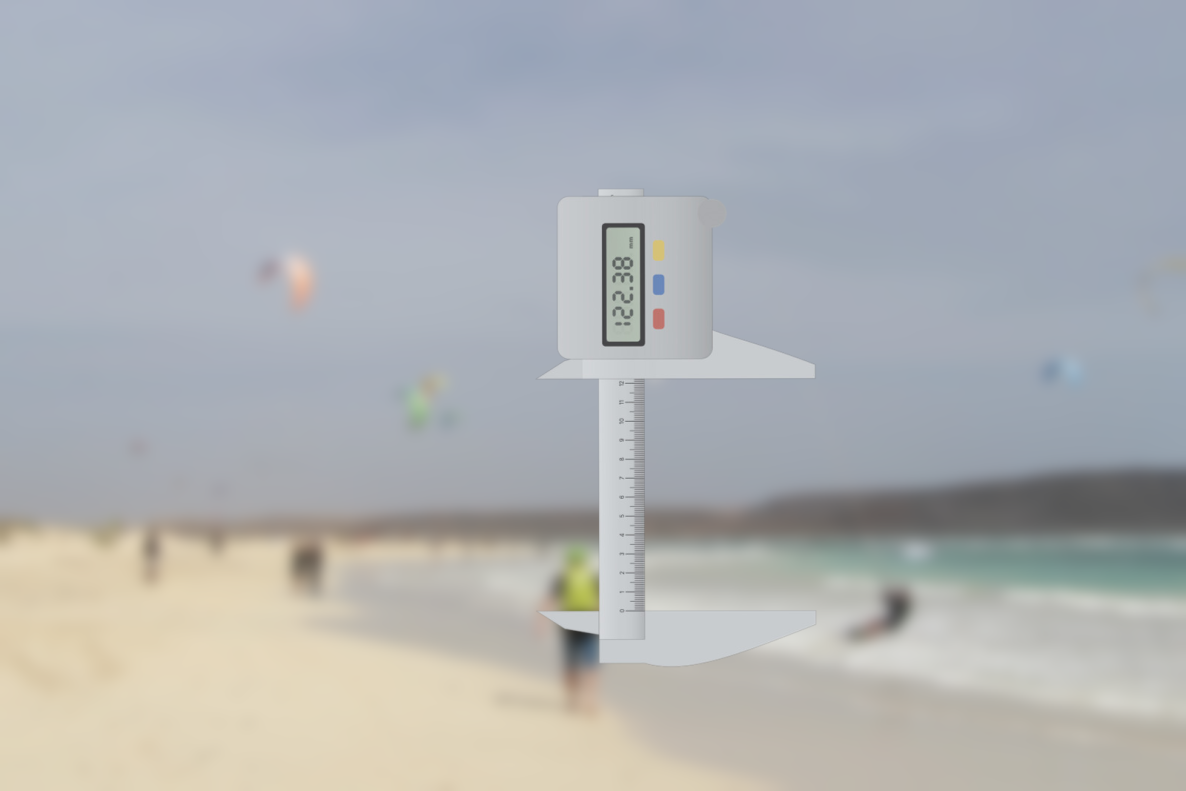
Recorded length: 122.38 mm
